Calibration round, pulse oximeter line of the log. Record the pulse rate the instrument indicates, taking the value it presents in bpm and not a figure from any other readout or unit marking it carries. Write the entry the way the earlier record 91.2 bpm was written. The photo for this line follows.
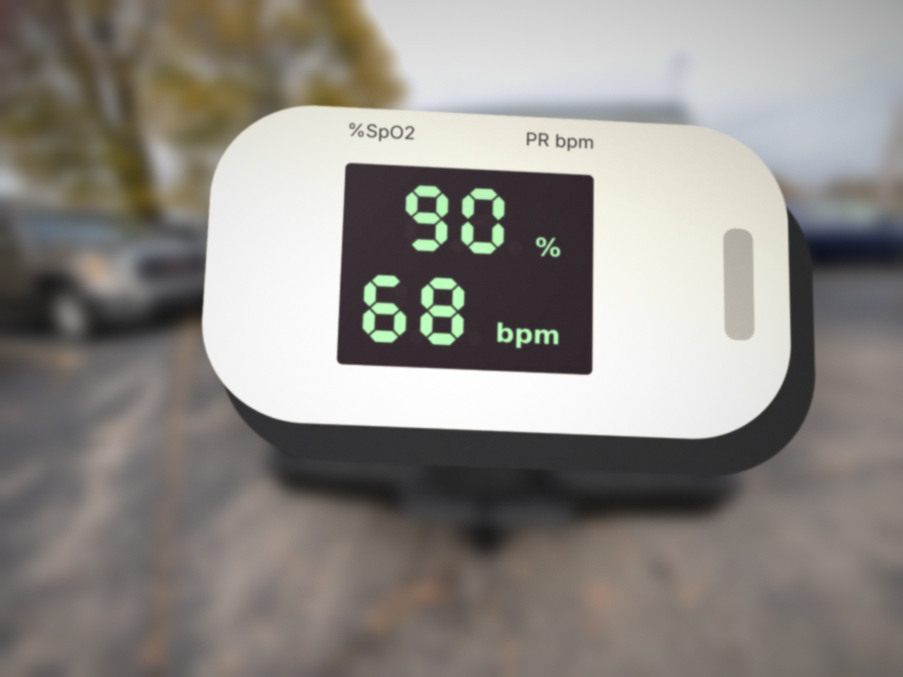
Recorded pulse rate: 68 bpm
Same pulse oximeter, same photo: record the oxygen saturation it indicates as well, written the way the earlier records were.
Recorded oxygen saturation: 90 %
